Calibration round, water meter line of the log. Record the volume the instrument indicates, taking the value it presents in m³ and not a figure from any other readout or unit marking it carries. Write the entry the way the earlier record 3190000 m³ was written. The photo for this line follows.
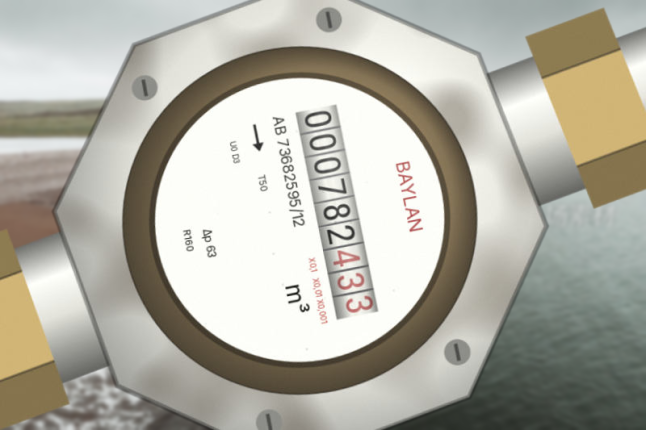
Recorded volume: 782.433 m³
